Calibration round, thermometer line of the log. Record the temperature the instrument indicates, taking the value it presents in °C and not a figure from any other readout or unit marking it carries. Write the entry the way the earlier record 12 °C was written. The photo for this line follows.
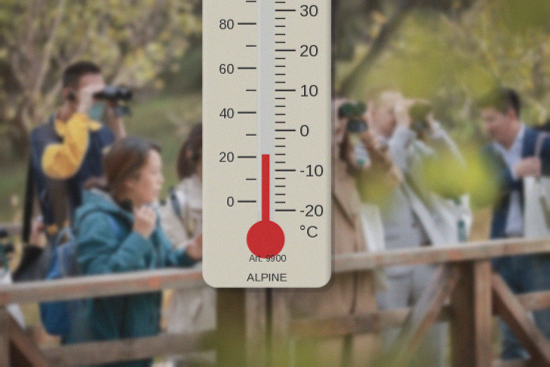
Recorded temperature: -6 °C
